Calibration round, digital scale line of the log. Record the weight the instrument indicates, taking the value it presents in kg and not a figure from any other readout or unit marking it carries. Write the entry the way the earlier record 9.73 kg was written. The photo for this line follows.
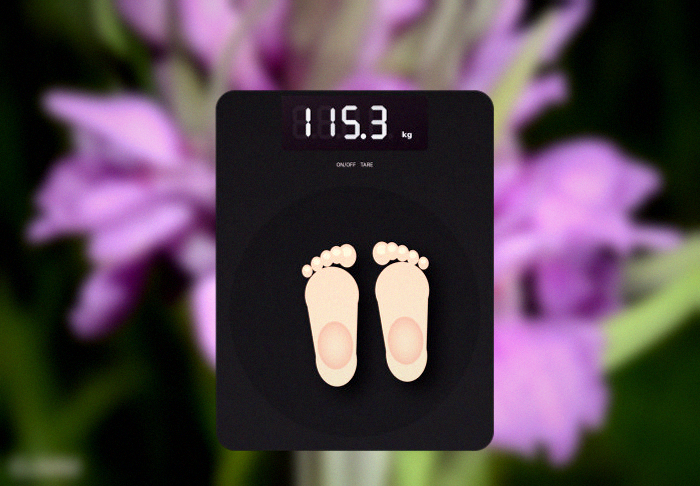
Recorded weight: 115.3 kg
